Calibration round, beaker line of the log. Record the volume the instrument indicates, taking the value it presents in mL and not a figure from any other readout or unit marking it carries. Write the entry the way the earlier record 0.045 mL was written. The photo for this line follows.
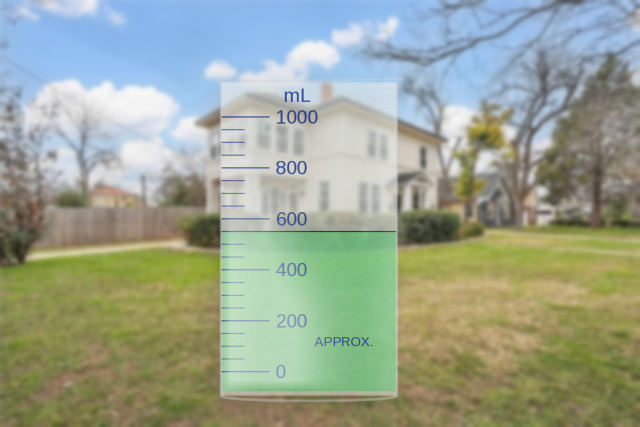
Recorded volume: 550 mL
